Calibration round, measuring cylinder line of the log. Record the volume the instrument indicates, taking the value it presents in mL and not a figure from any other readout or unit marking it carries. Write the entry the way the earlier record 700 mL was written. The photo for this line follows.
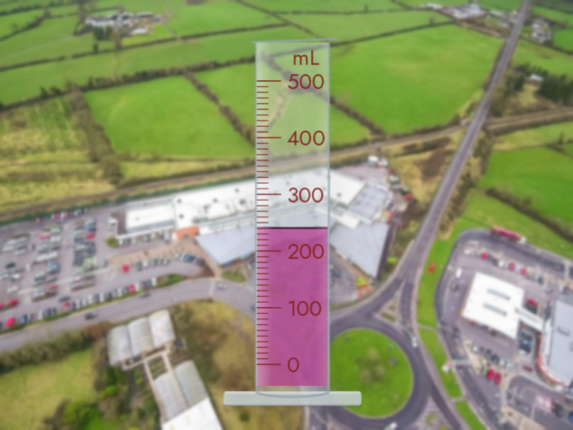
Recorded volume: 240 mL
